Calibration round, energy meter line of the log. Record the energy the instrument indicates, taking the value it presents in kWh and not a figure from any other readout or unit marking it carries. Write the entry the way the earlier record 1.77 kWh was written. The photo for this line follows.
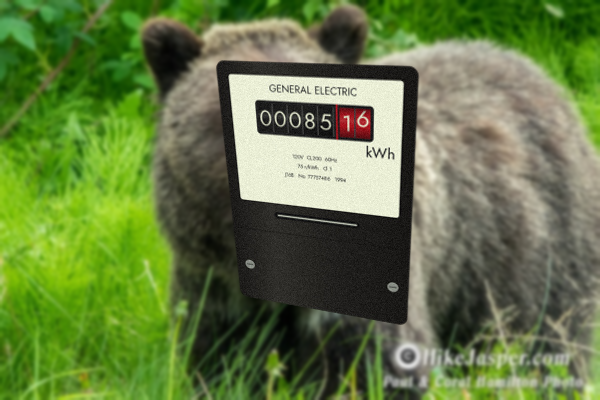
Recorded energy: 85.16 kWh
